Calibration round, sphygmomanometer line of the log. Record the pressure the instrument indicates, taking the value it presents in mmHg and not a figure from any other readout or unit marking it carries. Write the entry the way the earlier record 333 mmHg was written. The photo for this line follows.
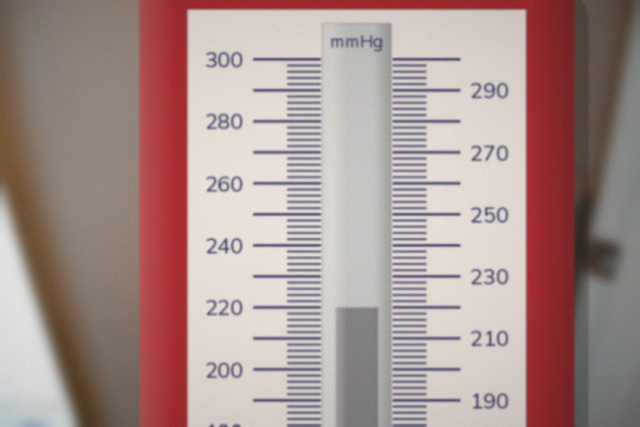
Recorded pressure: 220 mmHg
